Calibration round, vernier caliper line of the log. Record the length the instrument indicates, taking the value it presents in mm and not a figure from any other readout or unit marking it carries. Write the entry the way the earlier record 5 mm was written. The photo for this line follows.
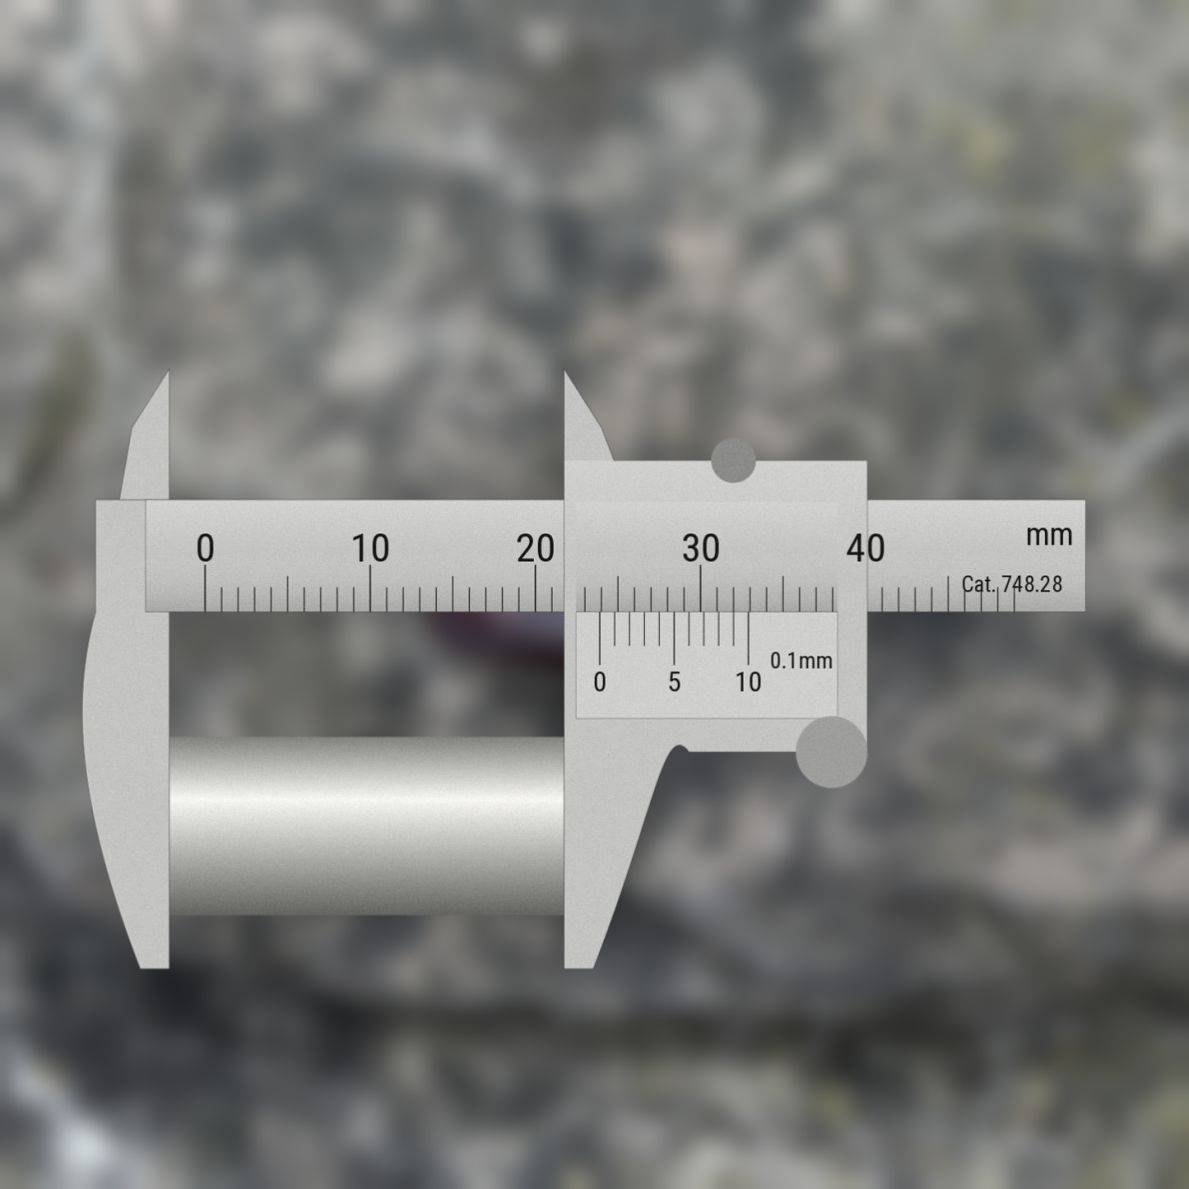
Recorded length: 23.9 mm
